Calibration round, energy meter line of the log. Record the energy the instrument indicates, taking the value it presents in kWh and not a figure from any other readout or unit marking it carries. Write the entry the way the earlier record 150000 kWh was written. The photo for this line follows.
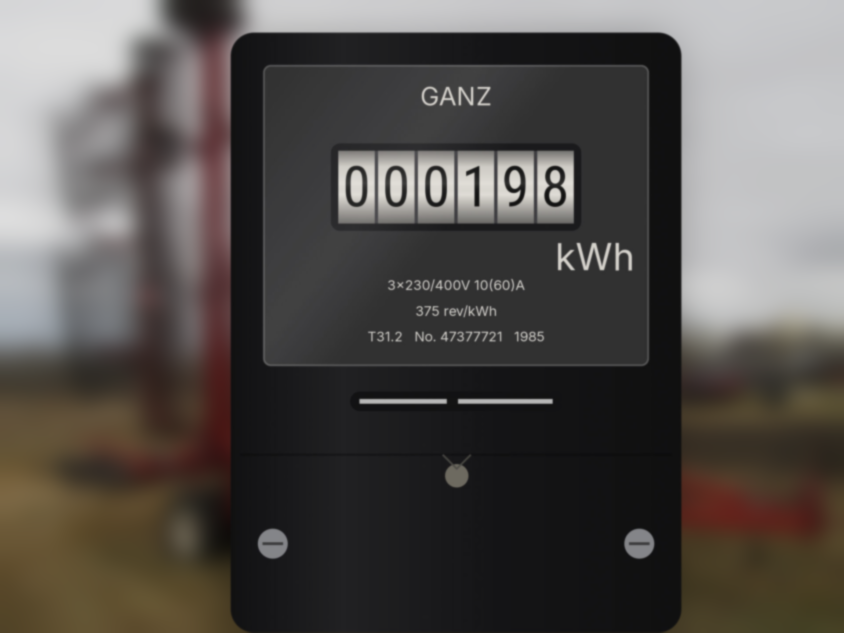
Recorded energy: 198 kWh
